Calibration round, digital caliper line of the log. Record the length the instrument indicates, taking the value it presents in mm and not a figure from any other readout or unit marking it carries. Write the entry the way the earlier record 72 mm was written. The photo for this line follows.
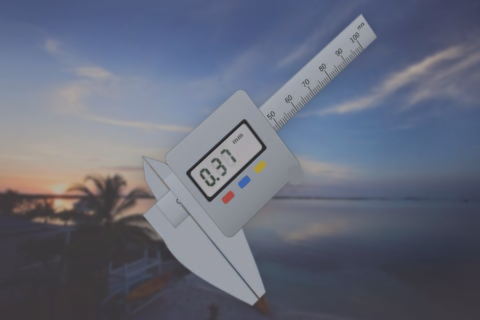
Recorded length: 0.37 mm
